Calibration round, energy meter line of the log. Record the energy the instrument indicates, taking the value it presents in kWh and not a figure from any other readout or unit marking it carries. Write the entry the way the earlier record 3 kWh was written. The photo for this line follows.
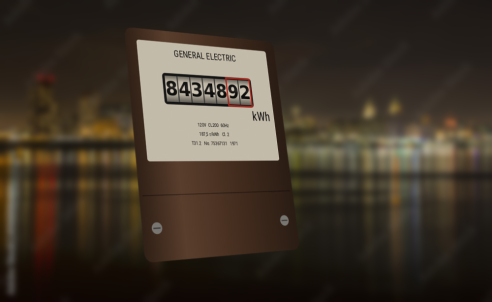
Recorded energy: 84348.92 kWh
